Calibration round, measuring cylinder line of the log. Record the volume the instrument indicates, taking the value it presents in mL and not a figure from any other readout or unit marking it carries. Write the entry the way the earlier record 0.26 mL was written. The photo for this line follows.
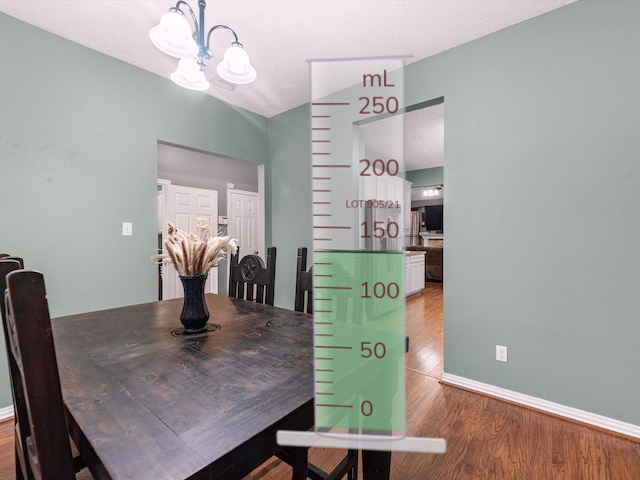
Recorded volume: 130 mL
